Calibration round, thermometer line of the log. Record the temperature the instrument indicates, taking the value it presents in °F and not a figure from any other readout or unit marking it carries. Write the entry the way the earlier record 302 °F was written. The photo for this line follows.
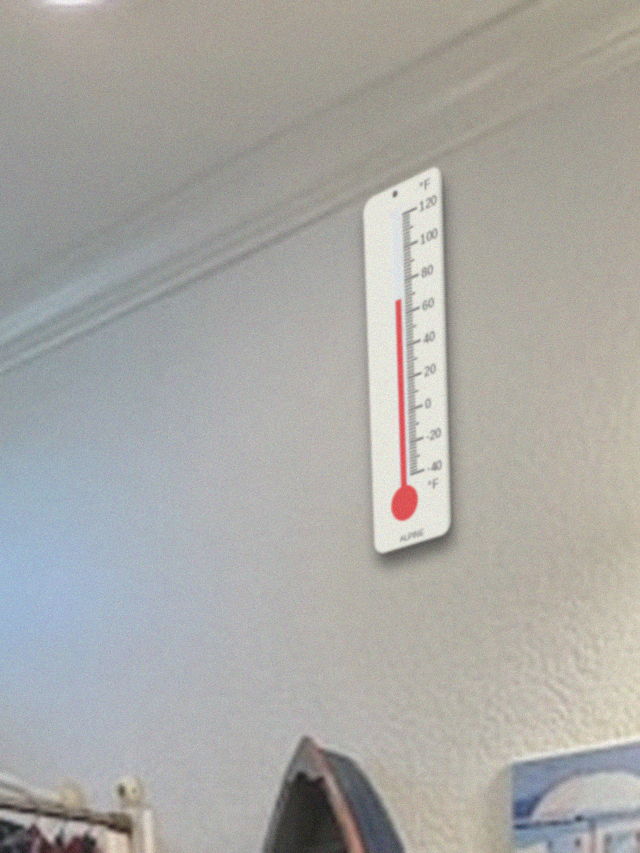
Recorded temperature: 70 °F
